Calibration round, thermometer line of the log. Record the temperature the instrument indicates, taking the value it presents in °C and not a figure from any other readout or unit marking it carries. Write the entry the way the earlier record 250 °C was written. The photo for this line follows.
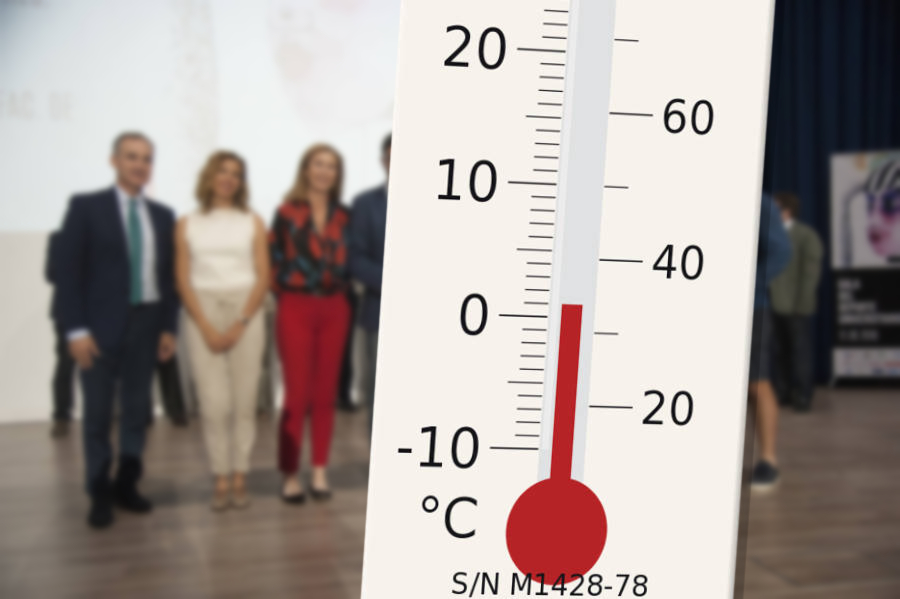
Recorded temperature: 1 °C
